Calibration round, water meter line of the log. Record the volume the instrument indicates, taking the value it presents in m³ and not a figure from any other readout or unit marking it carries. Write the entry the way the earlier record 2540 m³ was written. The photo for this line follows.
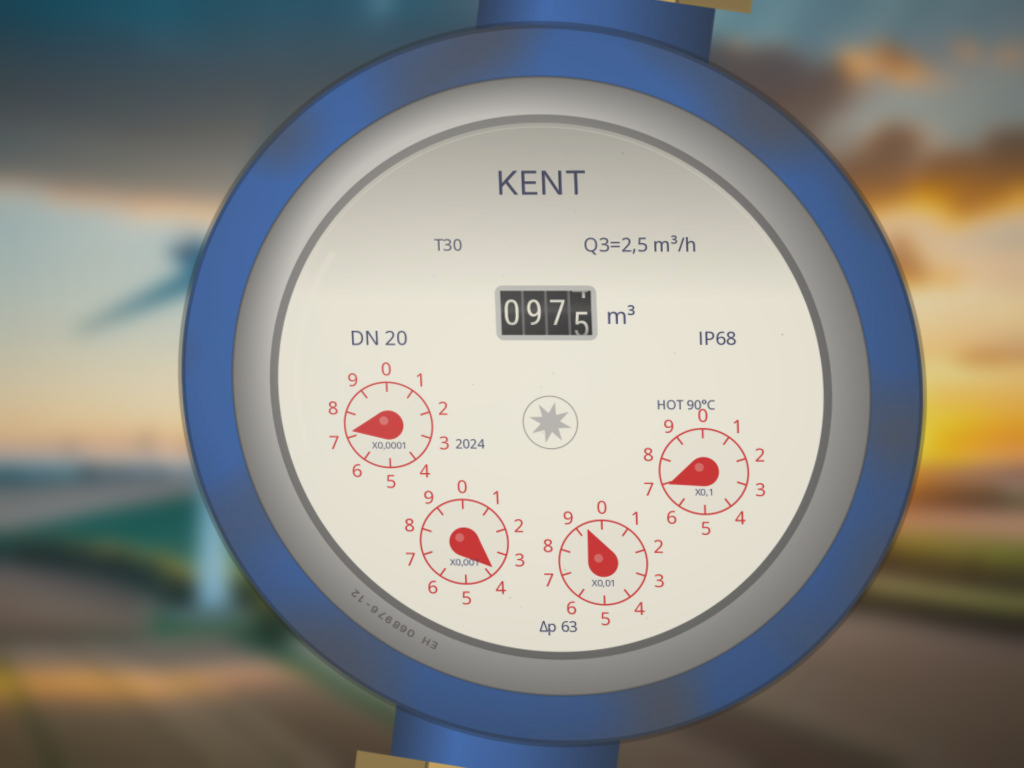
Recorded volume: 974.6937 m³
